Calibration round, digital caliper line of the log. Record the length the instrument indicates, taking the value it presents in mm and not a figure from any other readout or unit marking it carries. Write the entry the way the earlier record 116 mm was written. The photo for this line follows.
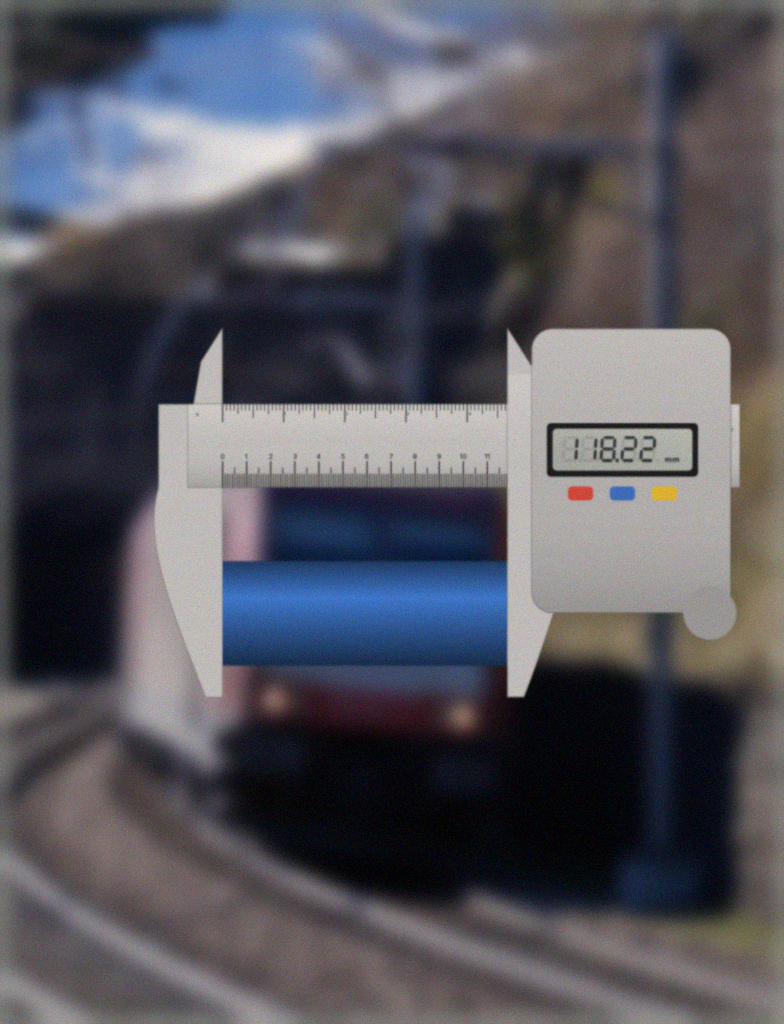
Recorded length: 118.22 mm
